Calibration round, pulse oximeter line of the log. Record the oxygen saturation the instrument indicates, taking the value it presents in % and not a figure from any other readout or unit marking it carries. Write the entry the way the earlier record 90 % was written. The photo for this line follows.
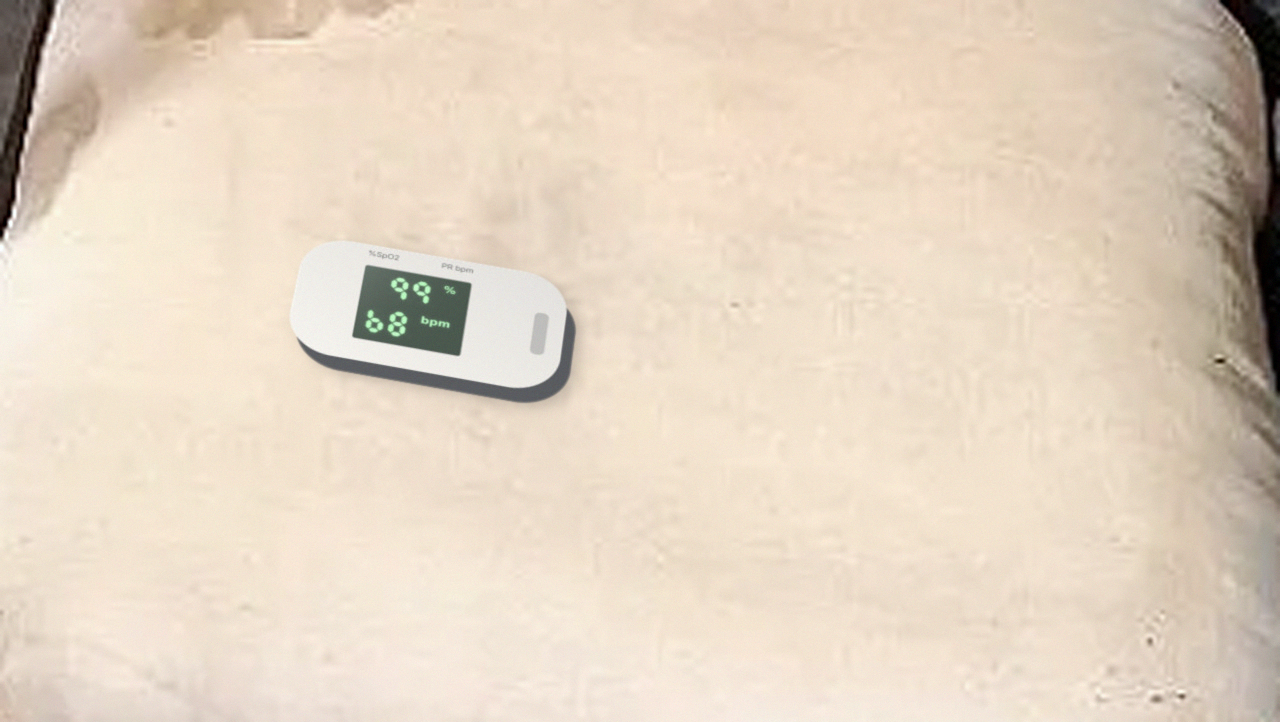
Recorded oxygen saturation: 99 %
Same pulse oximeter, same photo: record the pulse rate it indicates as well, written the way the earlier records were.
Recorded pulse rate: 68 bpm
